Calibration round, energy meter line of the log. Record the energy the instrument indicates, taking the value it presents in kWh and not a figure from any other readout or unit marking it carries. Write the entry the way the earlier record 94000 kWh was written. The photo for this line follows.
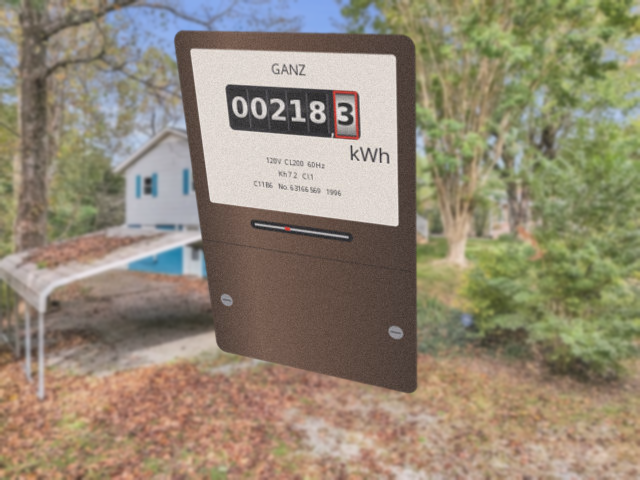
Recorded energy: 218.3 kWh
